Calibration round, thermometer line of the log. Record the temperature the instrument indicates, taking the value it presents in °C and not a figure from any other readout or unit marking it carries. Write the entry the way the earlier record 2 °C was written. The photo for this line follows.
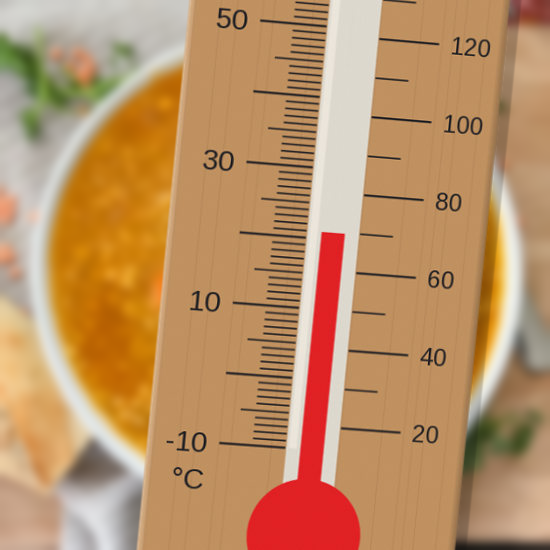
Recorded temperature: 21 °C
